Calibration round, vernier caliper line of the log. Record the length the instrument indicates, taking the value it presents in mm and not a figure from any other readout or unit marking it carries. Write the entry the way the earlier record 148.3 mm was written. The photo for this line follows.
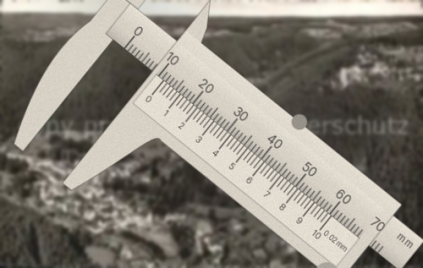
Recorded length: 11.5 mm
